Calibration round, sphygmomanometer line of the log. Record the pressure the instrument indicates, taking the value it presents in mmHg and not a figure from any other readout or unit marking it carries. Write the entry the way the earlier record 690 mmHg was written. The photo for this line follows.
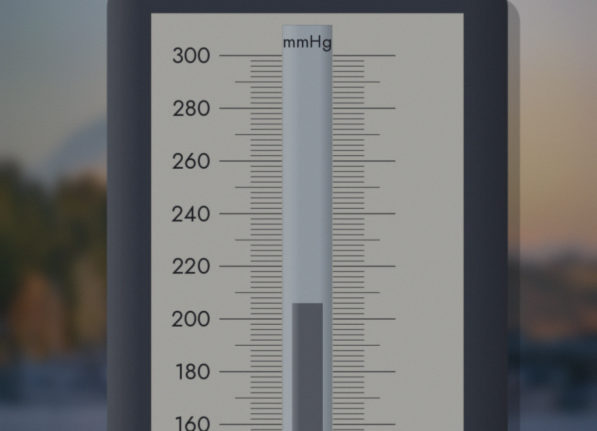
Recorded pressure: 206 mmHg
